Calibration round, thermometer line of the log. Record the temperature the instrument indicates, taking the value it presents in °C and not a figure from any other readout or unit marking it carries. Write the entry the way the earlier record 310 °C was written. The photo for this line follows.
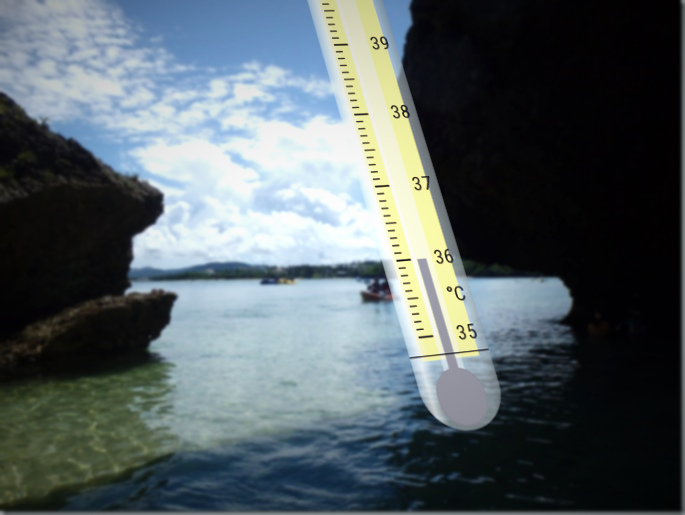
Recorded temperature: 36 °C
